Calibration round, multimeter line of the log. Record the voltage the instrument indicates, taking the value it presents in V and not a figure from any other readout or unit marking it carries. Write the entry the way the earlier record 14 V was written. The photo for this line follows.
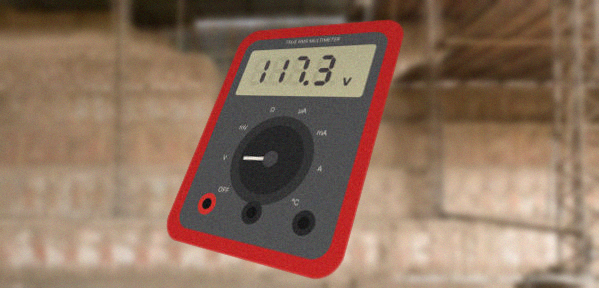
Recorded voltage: 117.3 V
